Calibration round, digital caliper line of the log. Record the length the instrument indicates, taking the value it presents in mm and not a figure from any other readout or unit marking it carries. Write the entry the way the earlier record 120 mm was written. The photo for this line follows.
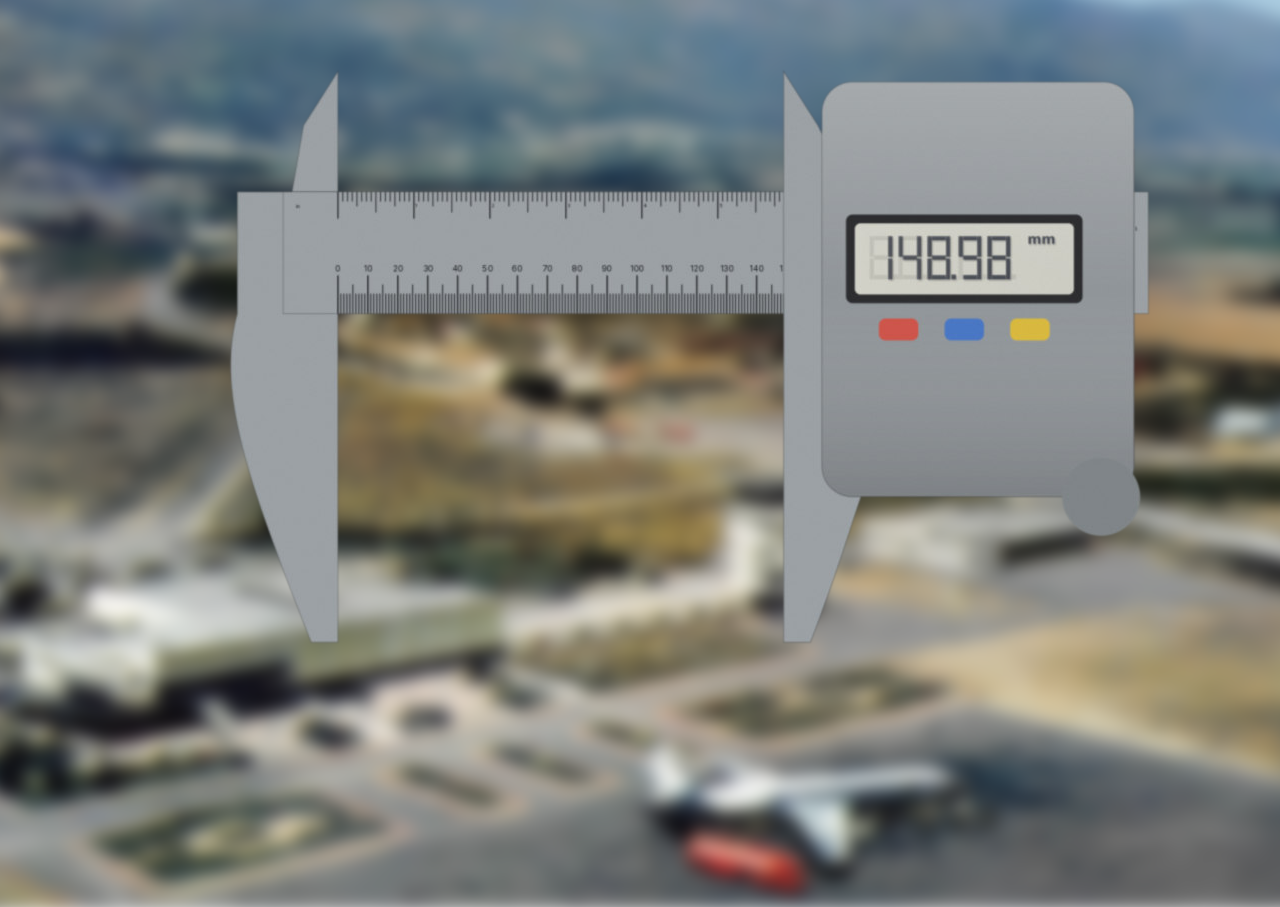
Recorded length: 148.98 mm
